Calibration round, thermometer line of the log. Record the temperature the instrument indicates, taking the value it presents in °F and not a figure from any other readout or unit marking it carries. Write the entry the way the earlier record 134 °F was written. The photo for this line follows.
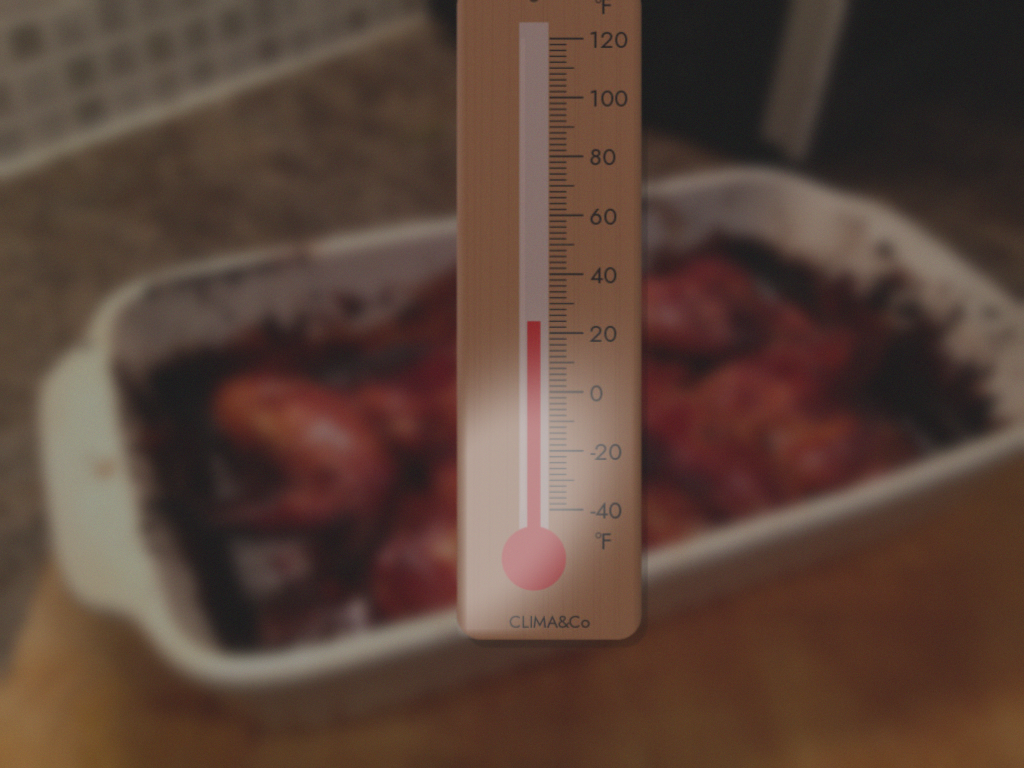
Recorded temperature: 24 °F
